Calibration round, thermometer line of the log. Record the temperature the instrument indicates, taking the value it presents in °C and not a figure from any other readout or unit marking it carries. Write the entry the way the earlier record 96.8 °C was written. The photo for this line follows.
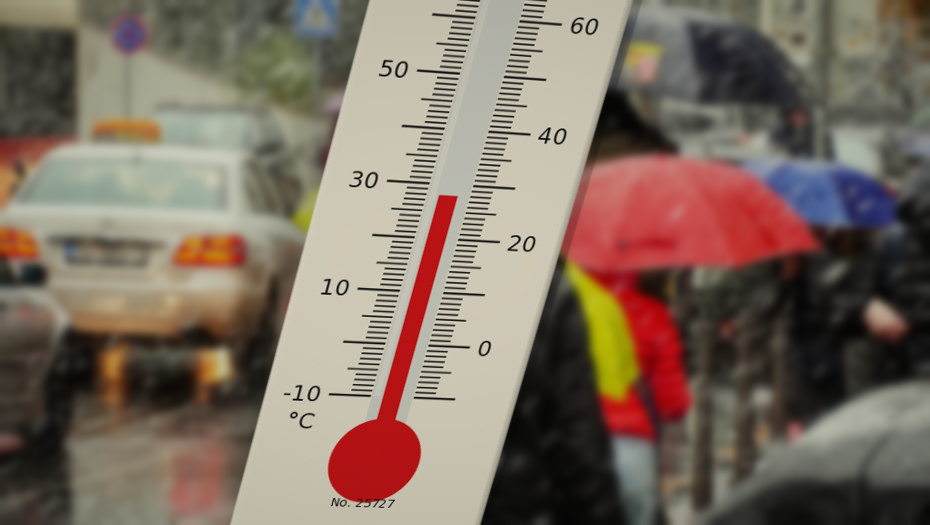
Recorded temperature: 28 °C
